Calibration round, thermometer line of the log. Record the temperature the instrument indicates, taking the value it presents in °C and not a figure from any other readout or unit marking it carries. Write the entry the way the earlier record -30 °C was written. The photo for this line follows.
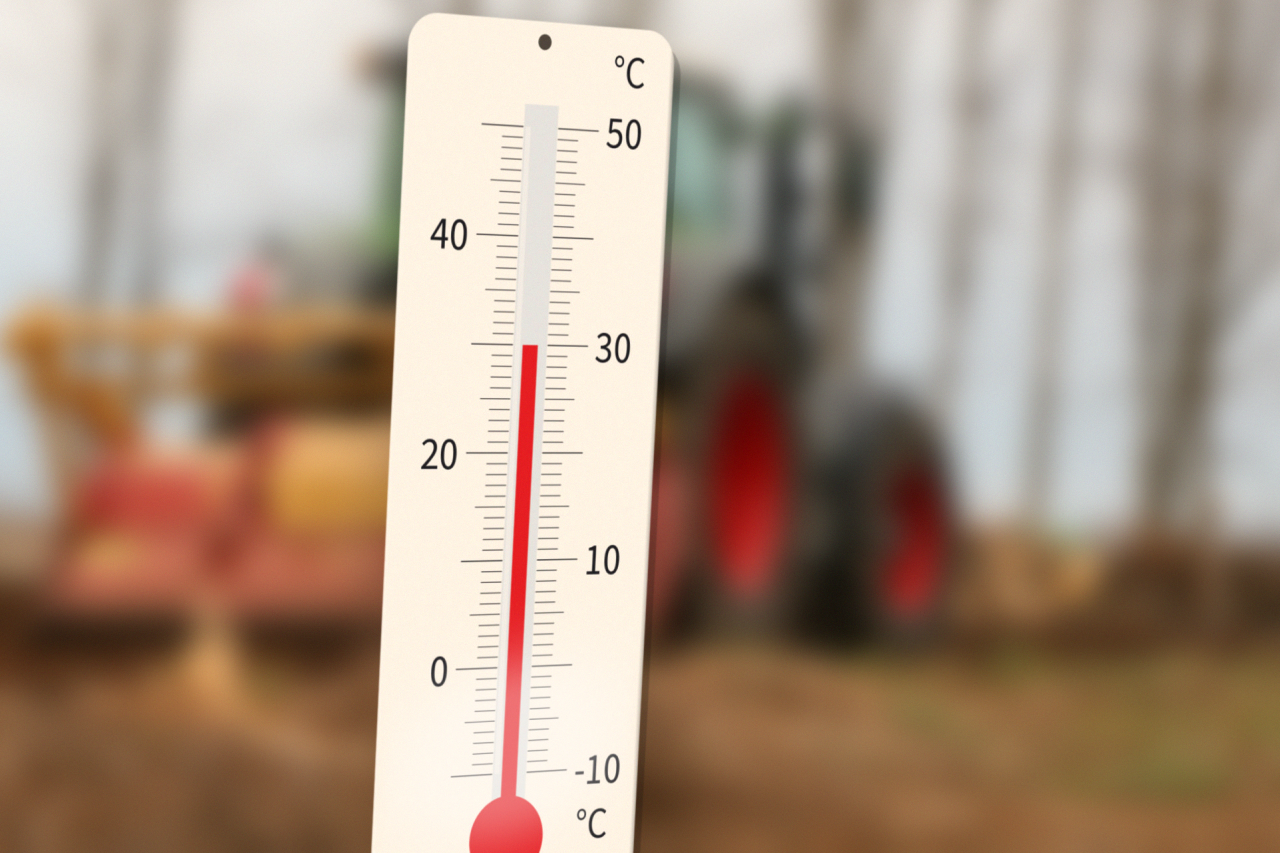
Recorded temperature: 30 °C
